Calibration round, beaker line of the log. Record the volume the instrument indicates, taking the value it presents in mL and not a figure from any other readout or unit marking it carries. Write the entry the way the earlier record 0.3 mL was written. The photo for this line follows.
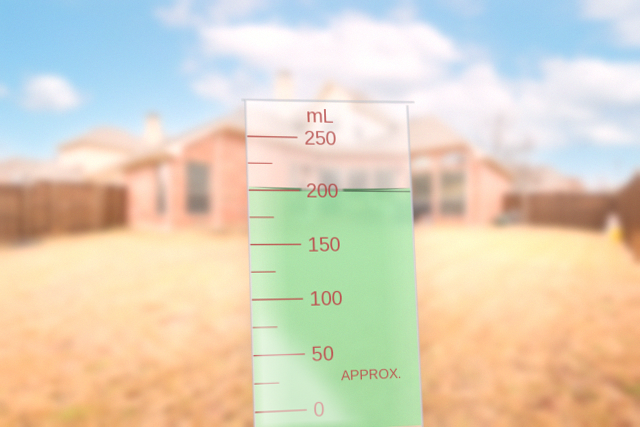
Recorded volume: 200 mL
